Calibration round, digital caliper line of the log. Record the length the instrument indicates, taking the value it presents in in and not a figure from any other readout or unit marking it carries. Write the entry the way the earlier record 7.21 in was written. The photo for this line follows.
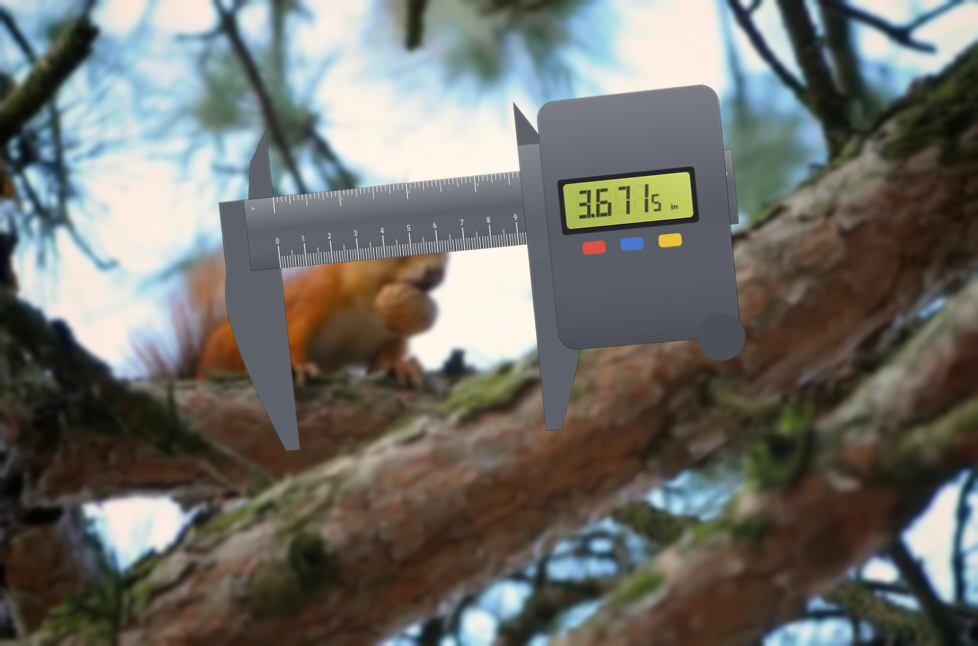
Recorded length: 3.6715 in
